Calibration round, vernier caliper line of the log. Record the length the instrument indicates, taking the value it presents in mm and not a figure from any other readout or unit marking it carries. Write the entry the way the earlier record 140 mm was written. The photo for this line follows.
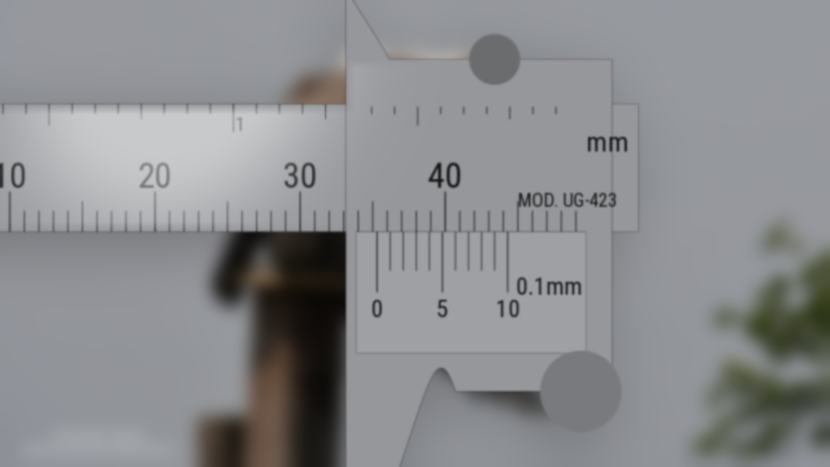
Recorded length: 35.3 mm
